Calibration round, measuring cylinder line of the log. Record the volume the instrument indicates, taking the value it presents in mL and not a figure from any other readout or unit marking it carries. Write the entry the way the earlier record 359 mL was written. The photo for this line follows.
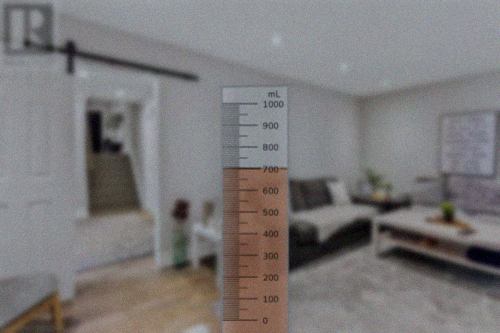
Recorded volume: 700 mL
